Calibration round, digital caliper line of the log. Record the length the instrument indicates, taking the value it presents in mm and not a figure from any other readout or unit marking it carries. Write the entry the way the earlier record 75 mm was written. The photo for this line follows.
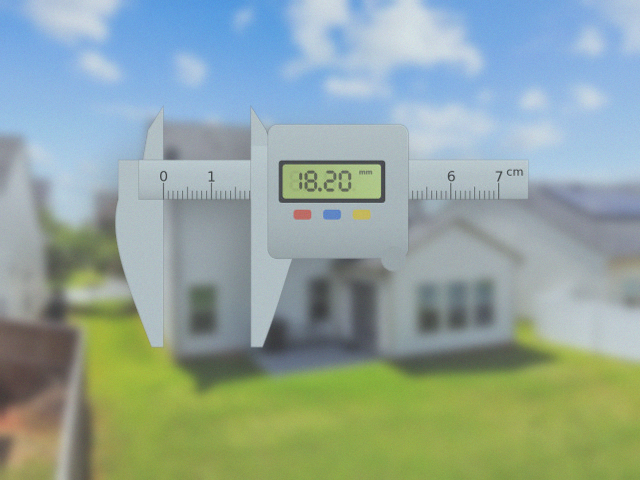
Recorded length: 18.20 mm
